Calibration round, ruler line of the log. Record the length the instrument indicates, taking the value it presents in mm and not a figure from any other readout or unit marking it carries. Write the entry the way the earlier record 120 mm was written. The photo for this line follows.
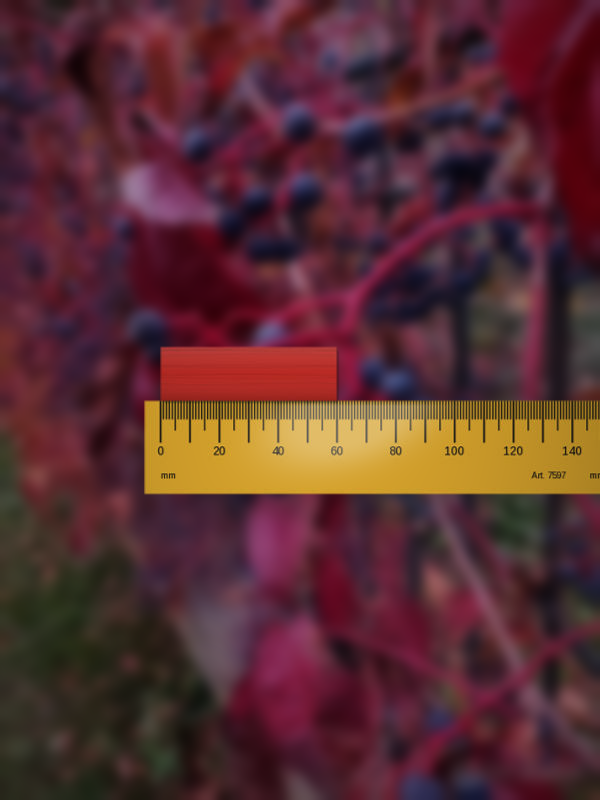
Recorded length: 60 mm
